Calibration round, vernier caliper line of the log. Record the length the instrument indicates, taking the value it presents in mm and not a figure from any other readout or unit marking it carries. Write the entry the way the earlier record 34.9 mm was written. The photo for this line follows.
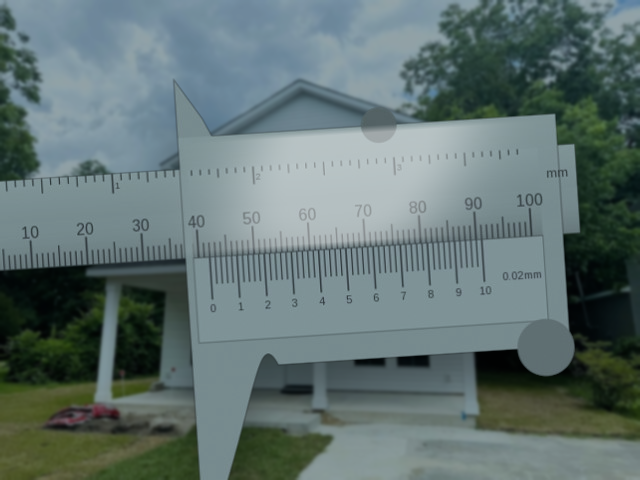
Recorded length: 42.0 mm
